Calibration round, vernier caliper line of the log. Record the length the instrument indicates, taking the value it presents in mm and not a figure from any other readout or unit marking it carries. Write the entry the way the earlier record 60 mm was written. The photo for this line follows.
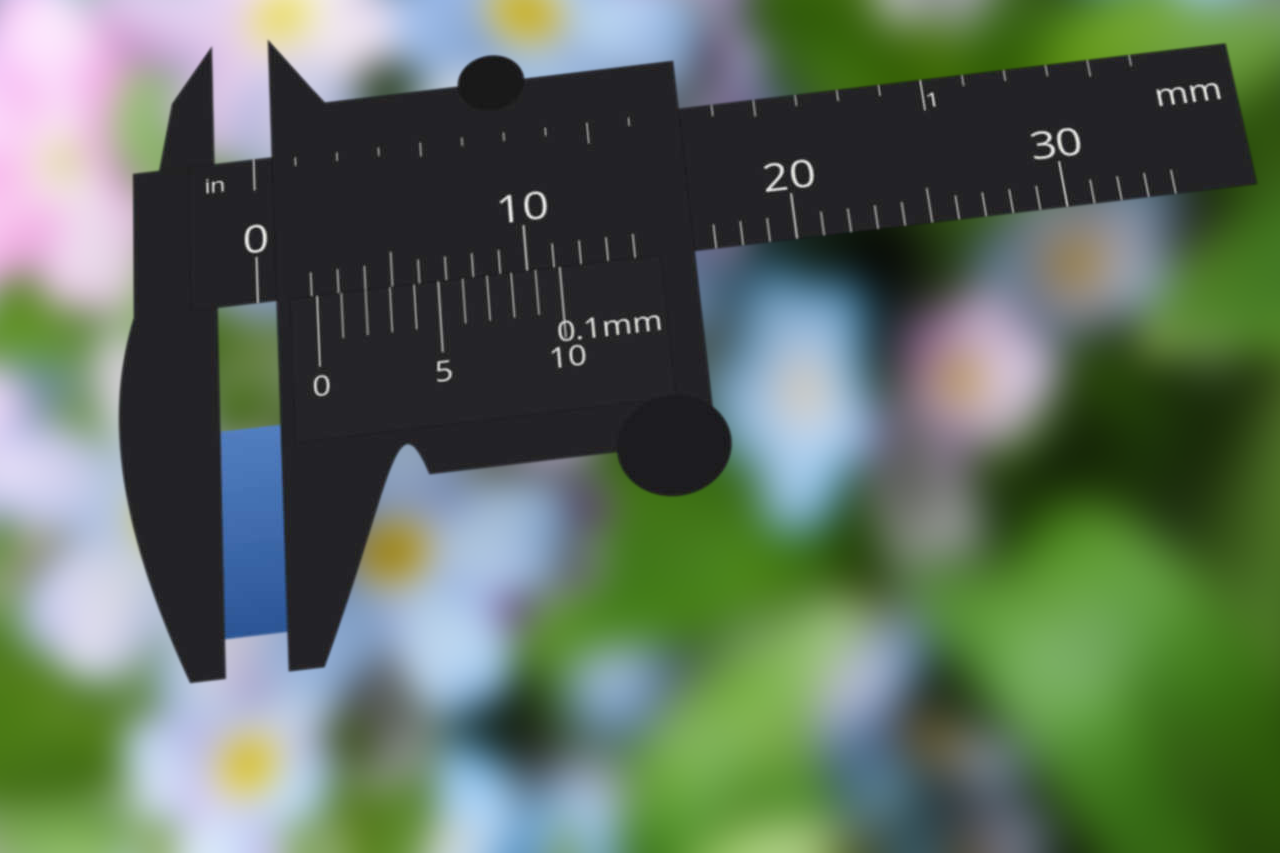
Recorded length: 2.2 mm
